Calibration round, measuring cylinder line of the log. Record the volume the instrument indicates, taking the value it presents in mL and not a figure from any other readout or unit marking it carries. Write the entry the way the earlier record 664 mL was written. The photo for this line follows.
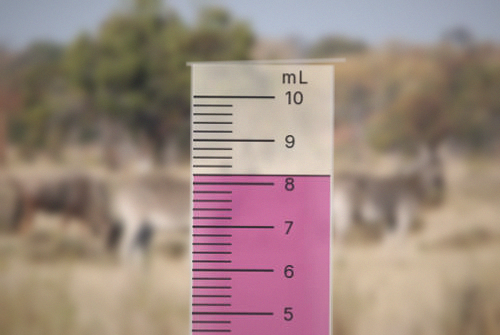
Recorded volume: 8.2 mL
